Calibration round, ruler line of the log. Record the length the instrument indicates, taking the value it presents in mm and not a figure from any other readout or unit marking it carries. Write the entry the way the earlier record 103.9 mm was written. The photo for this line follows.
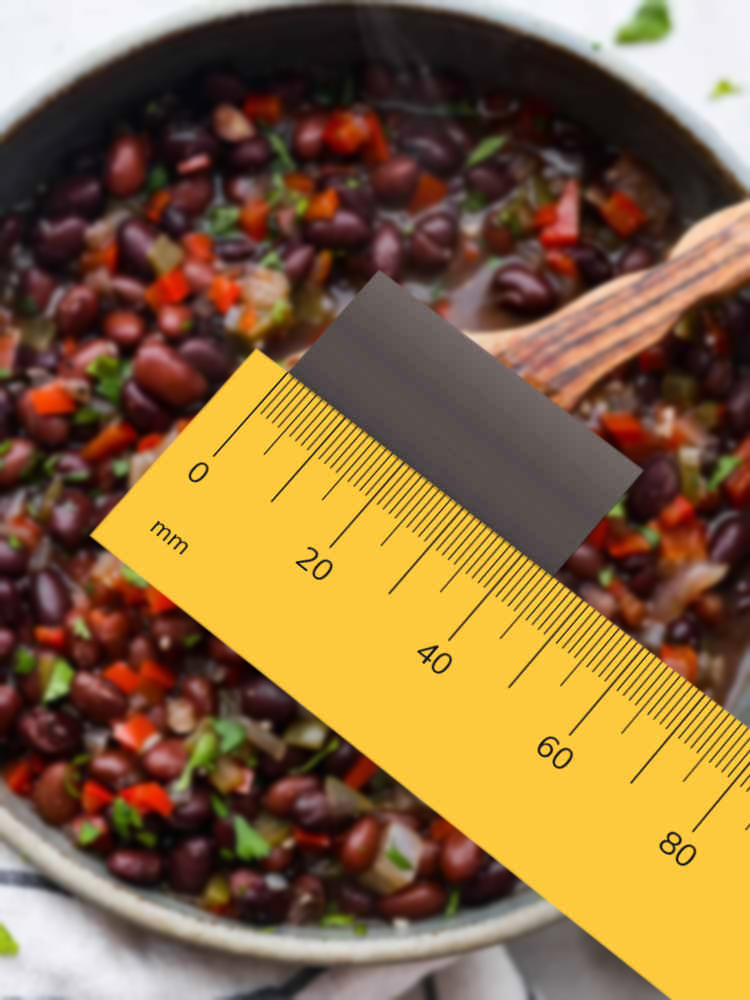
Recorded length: 45 mm
